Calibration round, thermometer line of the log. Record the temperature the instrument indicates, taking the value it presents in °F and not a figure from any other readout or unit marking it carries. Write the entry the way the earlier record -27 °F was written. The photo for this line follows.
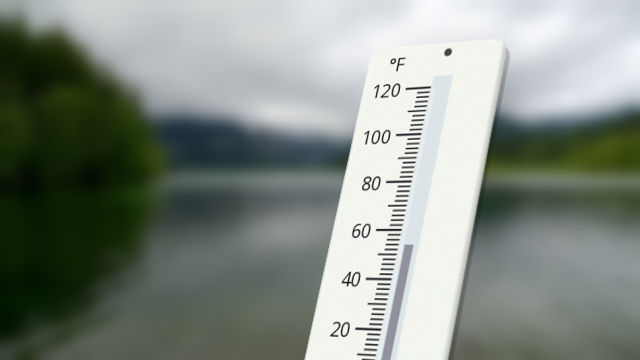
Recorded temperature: 54 °F
